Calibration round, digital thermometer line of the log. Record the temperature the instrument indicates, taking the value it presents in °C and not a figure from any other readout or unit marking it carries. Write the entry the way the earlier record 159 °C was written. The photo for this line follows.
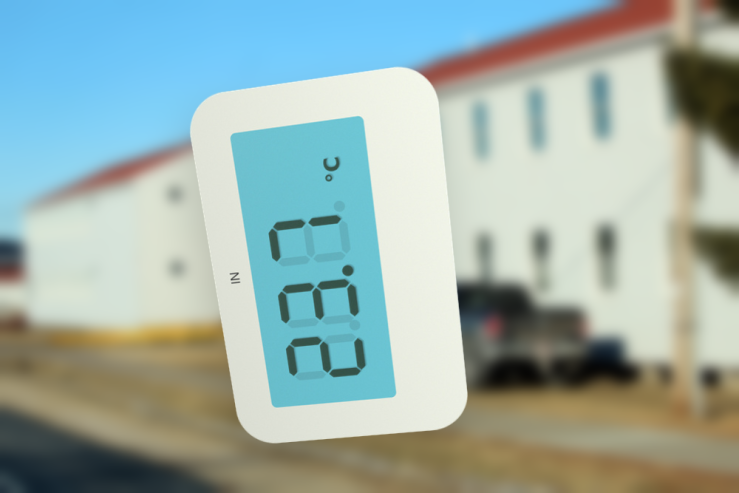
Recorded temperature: 23.7 °C
